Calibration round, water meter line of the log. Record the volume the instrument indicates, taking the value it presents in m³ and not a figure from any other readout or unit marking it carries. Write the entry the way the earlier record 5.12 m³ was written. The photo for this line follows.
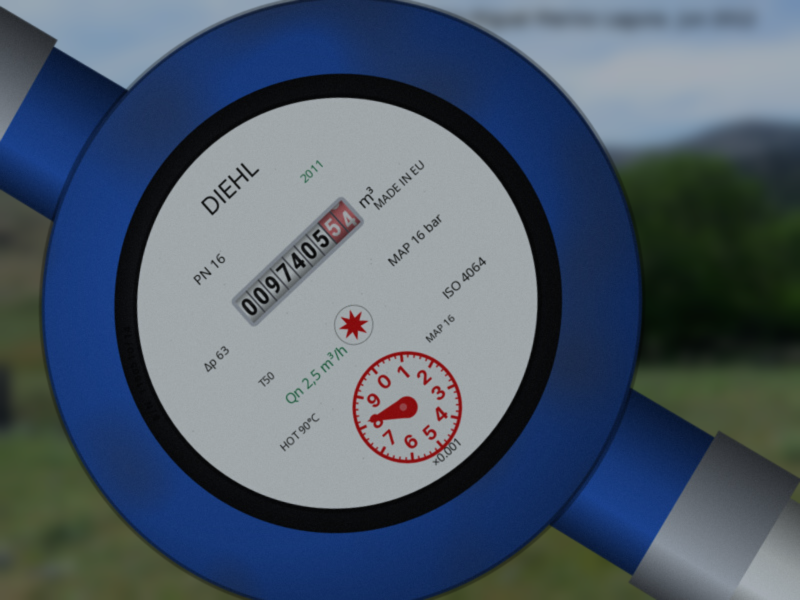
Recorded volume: 97405.538 m³
